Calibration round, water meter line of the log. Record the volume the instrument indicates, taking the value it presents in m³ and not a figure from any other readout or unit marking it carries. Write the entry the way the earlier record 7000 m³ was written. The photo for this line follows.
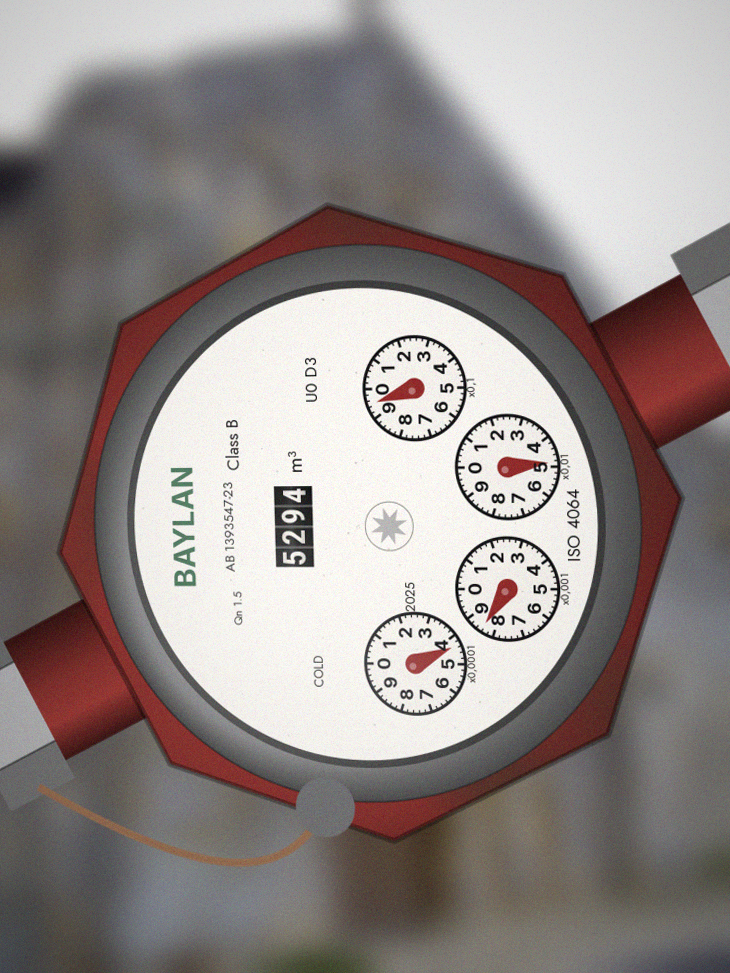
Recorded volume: 5293.9484 m³
